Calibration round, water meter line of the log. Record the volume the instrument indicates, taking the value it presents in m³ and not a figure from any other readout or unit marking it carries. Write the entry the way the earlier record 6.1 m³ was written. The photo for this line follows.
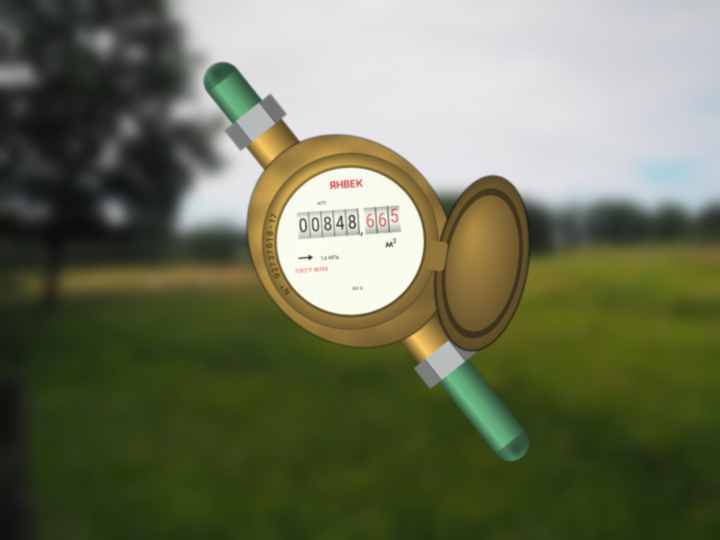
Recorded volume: 848.665 m³
